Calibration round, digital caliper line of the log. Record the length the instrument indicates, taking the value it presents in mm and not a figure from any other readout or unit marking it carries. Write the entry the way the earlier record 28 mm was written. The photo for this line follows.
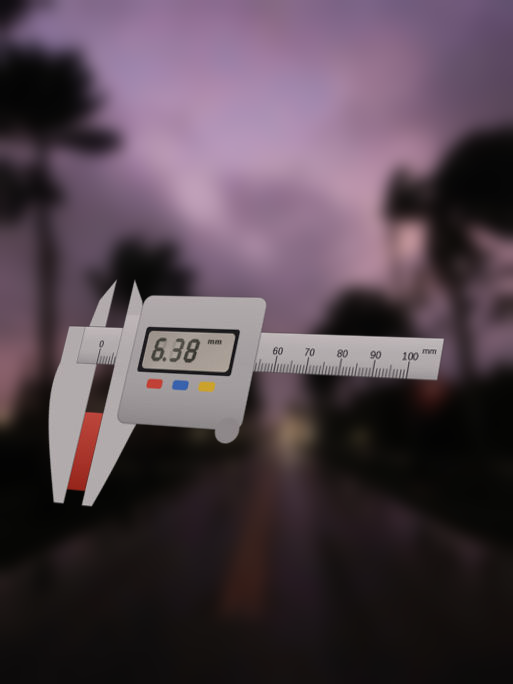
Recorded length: 6.38 mm
